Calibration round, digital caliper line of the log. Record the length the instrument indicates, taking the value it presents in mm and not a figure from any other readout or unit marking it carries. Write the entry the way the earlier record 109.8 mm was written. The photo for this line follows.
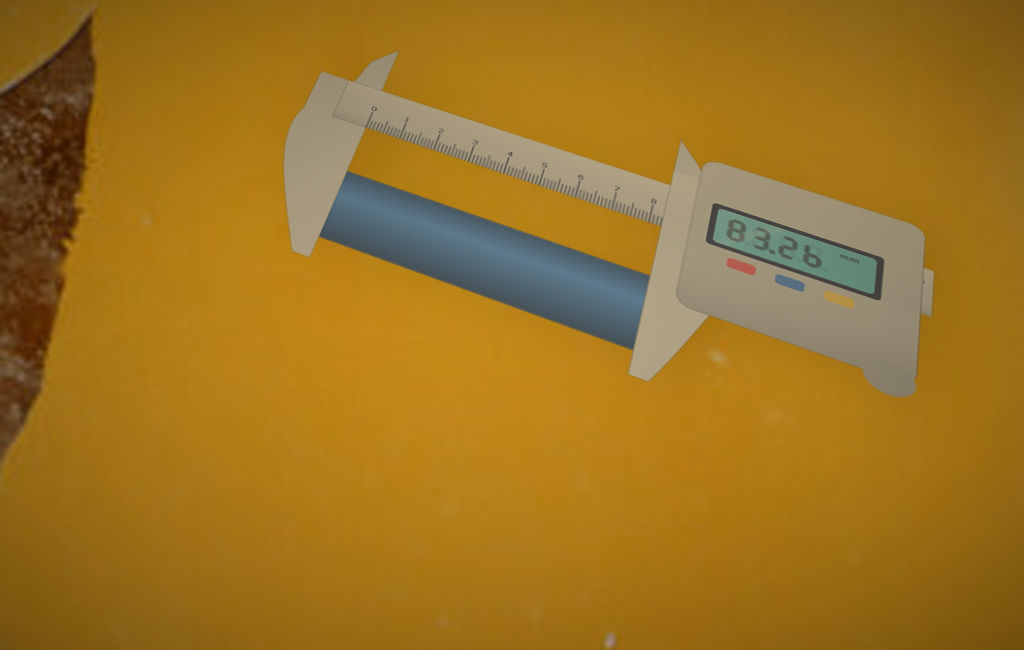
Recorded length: 83.26 mm
